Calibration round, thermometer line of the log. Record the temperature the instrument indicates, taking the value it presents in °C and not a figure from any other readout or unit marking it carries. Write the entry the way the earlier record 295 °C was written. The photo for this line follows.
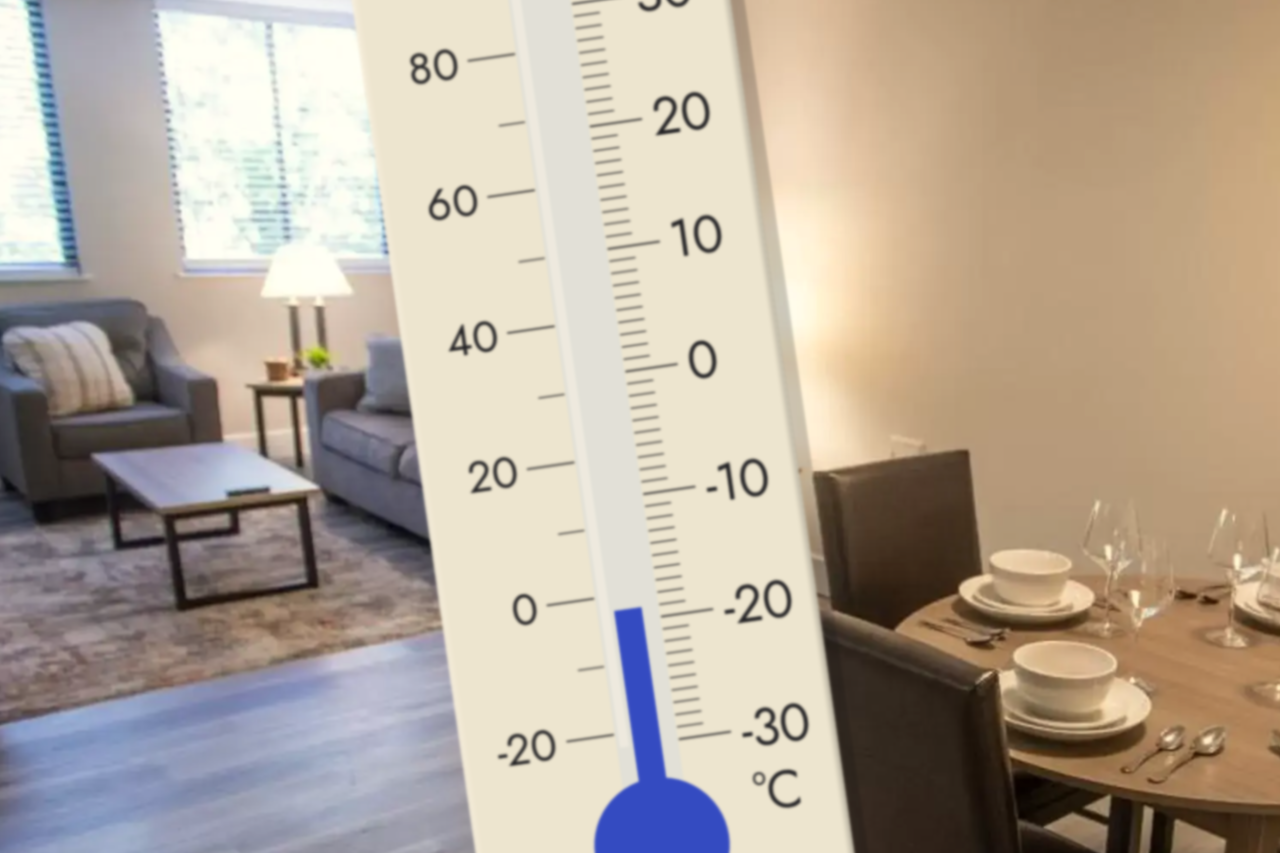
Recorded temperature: -19 °C
